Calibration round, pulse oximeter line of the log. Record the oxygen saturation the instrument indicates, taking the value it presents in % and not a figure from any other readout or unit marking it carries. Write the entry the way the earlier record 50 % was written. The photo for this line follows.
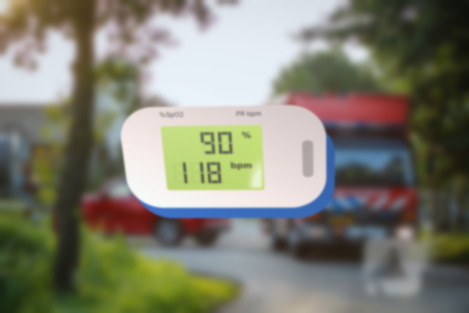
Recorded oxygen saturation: 90 %
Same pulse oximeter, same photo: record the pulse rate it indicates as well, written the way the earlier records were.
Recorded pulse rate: 118 bpm
